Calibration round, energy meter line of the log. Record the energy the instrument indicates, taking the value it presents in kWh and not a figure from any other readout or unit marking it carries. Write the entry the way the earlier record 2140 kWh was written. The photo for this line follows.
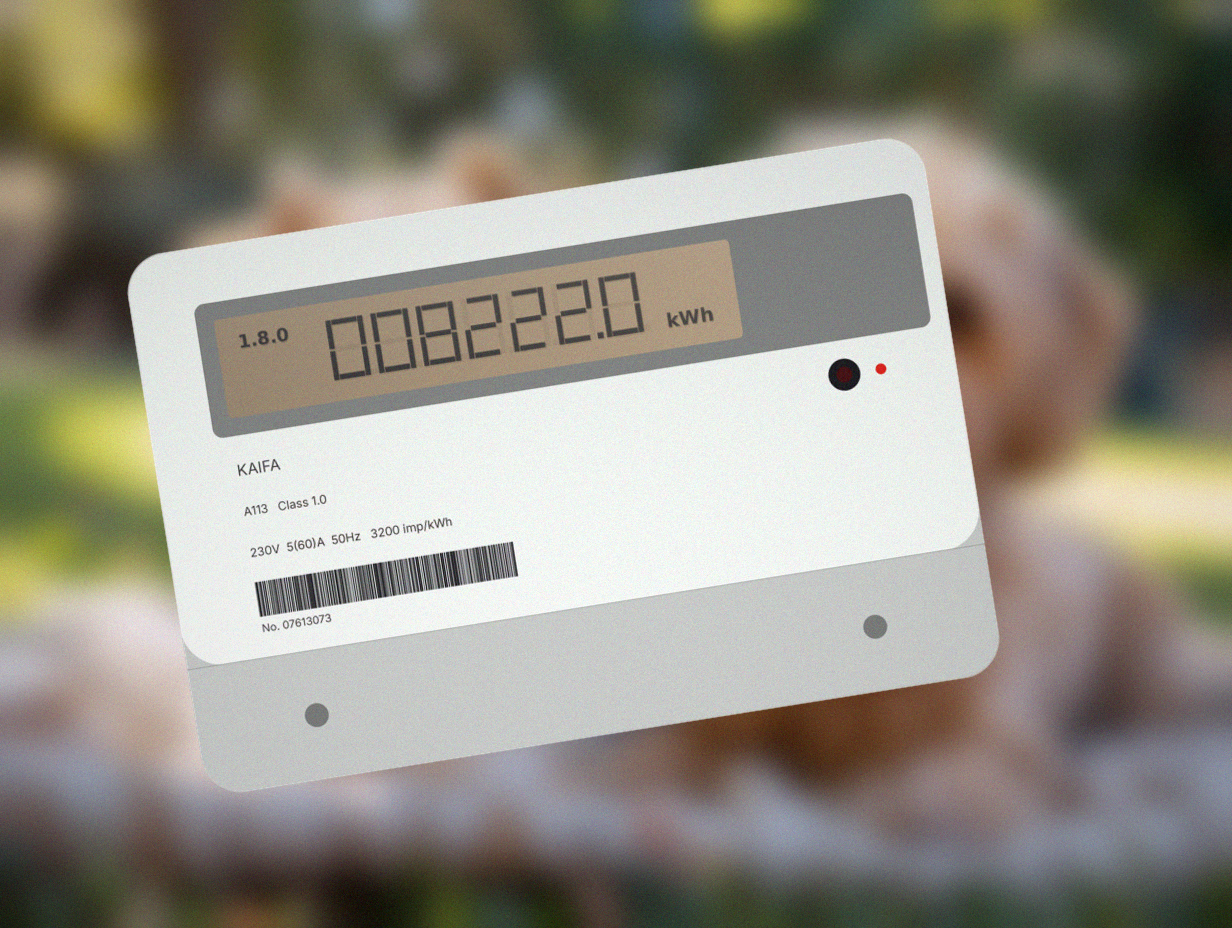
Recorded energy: 8222.0 kWh
